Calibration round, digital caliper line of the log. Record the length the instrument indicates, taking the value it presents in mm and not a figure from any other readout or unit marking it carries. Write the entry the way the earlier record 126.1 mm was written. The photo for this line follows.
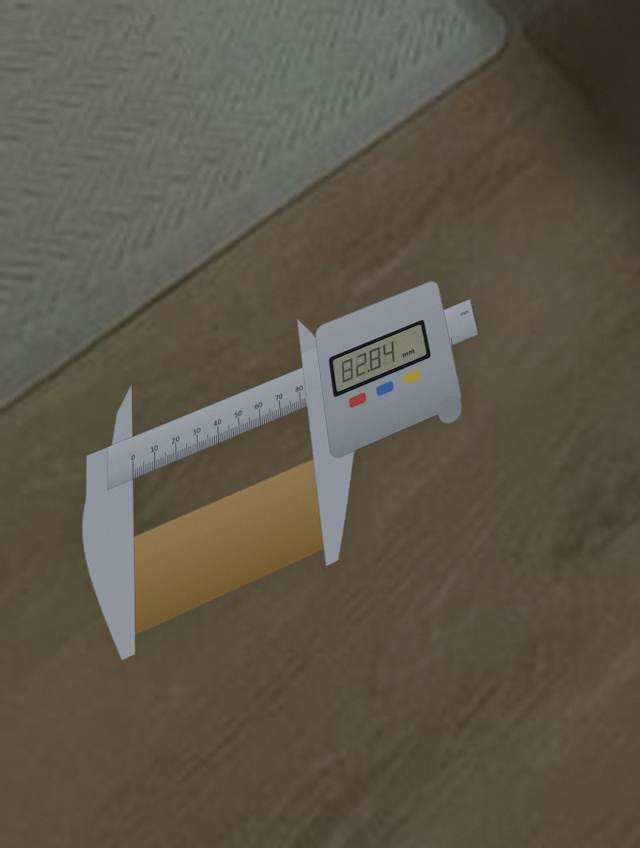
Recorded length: 82.84 mm
